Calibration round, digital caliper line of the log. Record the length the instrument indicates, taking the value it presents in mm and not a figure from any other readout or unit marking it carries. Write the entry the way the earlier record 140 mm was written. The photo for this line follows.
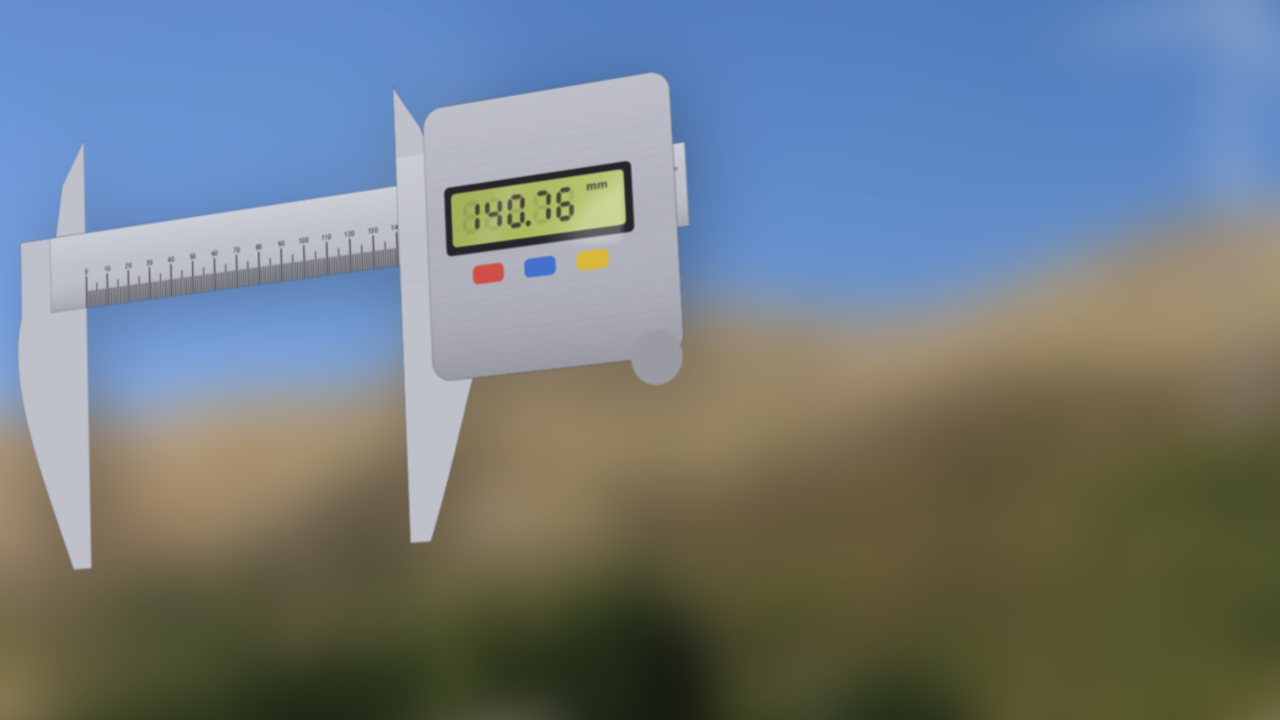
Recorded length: 140.76 mm
